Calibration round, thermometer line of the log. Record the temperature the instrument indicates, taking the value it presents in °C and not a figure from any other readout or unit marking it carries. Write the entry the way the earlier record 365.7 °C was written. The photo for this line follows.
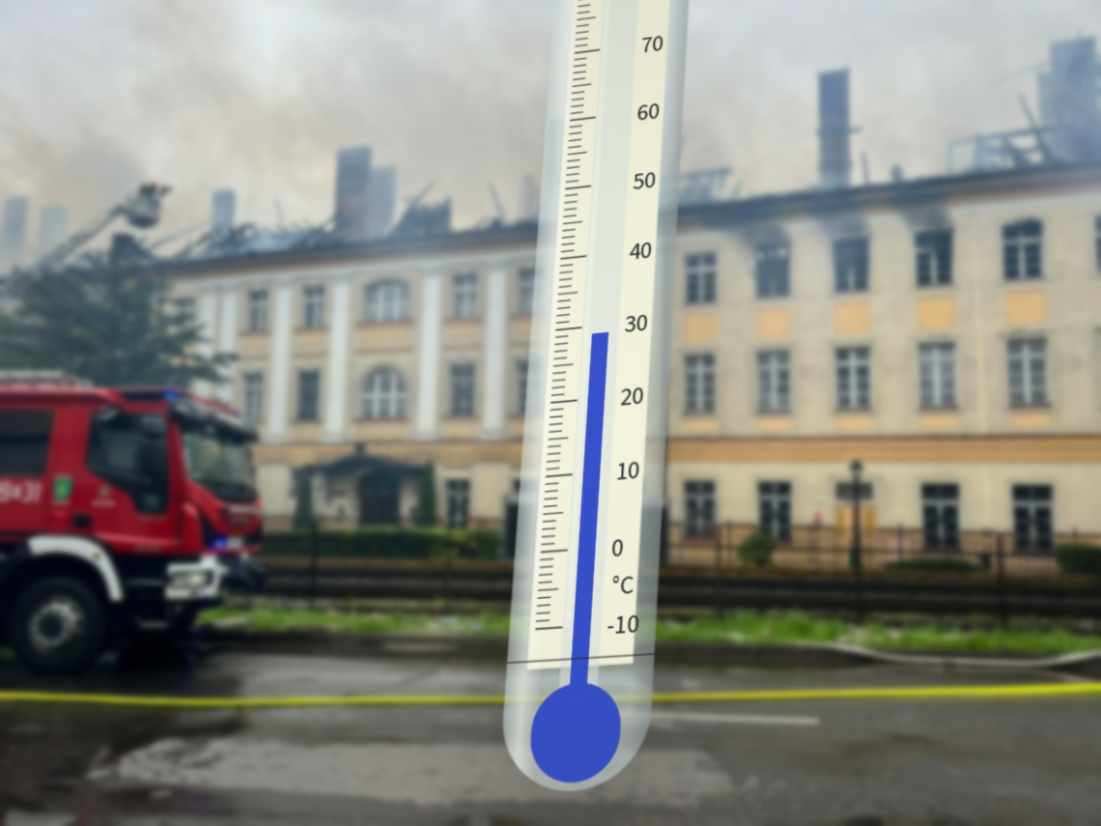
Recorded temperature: 29 °C
